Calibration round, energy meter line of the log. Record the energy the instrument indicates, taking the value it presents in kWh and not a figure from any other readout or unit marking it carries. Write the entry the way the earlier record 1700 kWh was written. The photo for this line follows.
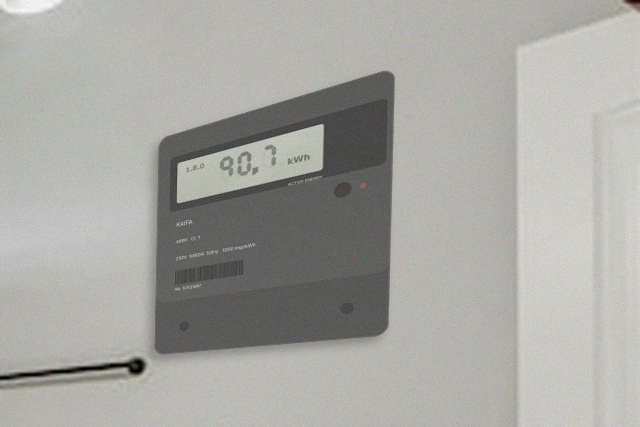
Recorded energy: 90.7 kWh
